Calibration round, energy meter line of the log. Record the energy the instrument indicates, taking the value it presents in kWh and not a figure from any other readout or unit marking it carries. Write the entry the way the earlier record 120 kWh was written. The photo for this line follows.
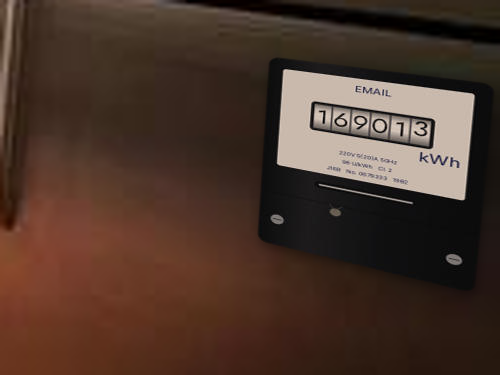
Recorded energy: 169013 kWh
